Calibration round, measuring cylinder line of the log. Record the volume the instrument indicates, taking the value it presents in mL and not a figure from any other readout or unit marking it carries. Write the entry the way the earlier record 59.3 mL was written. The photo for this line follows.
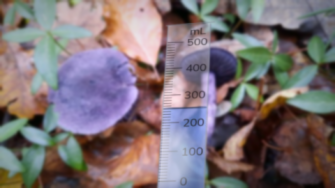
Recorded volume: 250 mL
